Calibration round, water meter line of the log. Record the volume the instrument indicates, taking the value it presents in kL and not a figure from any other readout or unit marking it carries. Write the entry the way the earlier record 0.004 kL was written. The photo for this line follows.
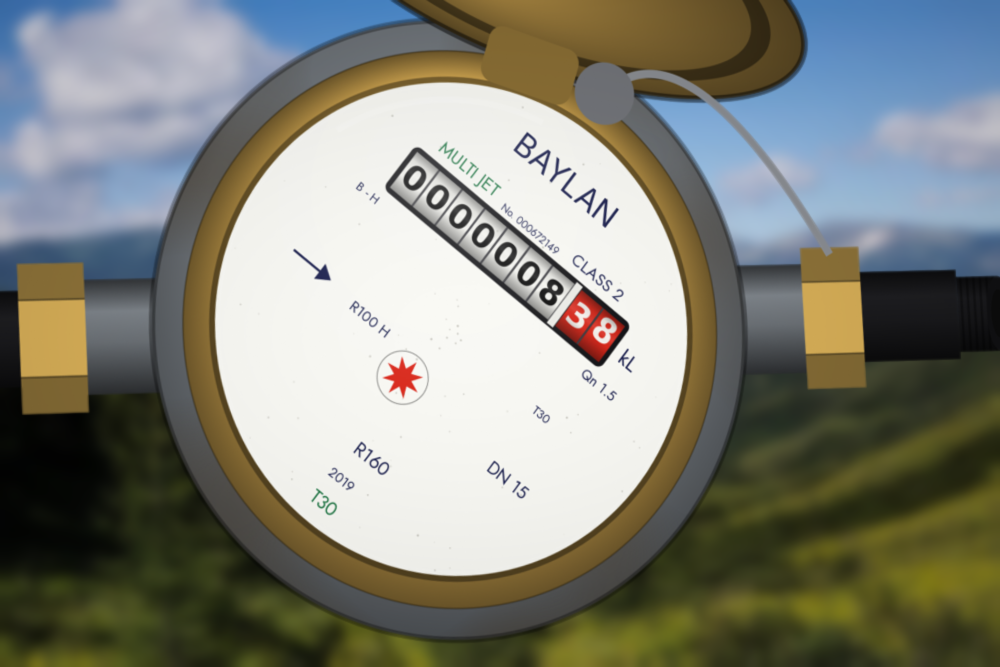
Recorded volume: 8.38 kL
